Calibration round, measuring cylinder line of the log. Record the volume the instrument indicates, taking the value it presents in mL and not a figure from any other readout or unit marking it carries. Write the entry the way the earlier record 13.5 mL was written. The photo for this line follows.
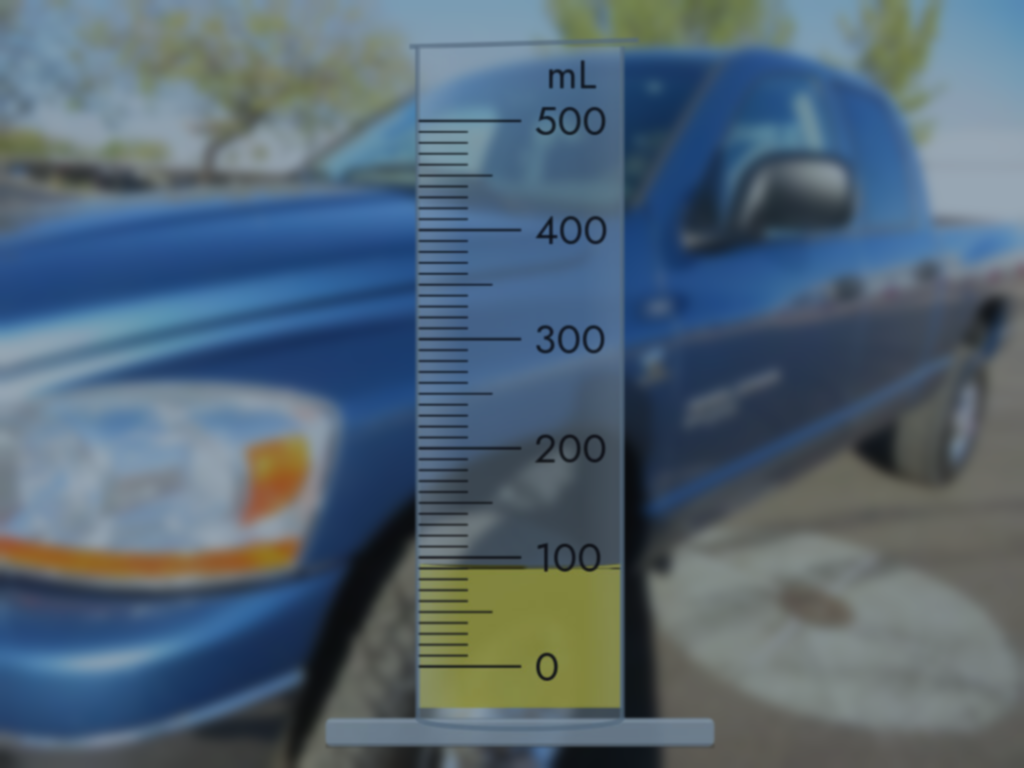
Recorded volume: 90 mL
